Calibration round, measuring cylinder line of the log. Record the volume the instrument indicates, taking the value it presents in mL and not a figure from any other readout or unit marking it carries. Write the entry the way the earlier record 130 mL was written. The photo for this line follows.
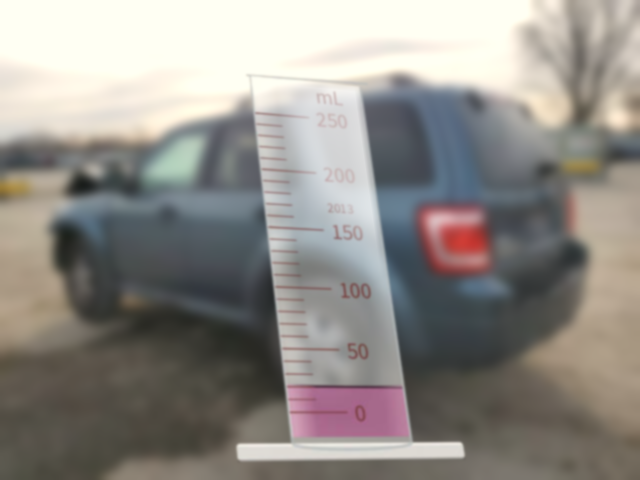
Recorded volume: 20 mL
